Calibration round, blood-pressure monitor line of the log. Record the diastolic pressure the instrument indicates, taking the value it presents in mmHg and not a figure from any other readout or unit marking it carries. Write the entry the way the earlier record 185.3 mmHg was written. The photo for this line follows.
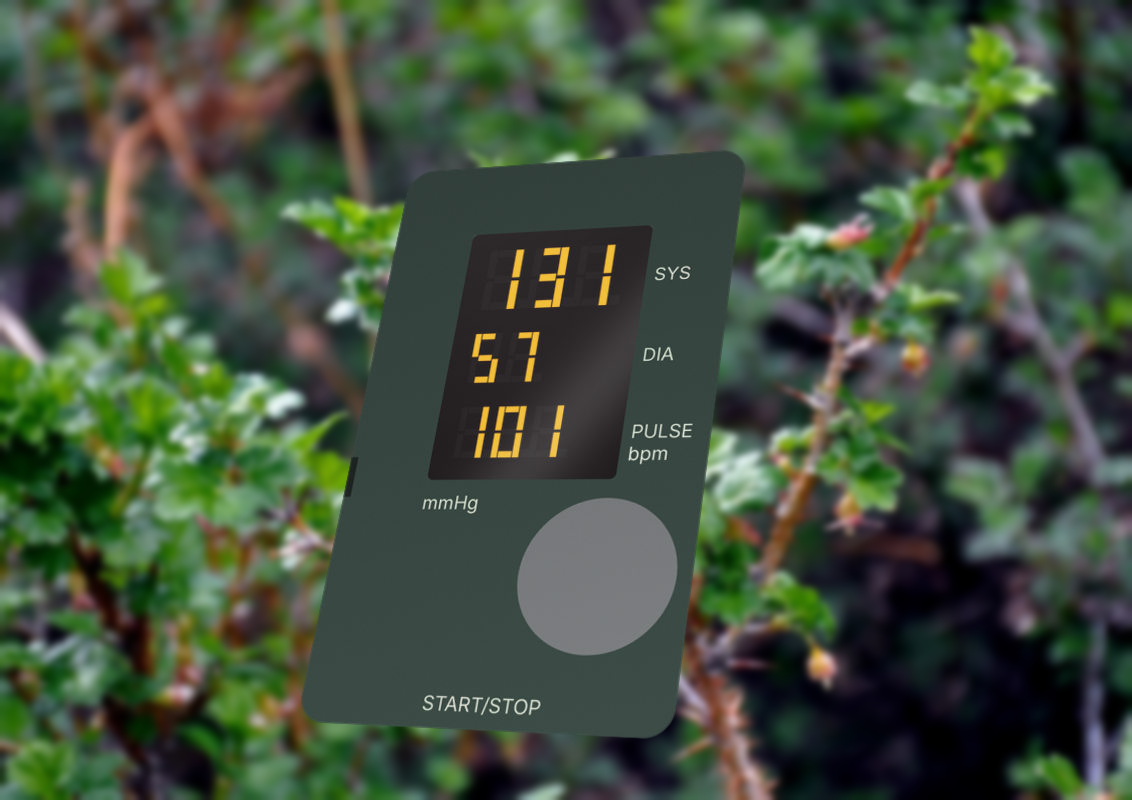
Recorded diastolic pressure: 57 mmHg
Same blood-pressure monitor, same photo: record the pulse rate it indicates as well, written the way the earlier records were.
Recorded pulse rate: 101 bpm
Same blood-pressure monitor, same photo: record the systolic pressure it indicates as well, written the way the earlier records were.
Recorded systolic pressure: 131 mmHg
